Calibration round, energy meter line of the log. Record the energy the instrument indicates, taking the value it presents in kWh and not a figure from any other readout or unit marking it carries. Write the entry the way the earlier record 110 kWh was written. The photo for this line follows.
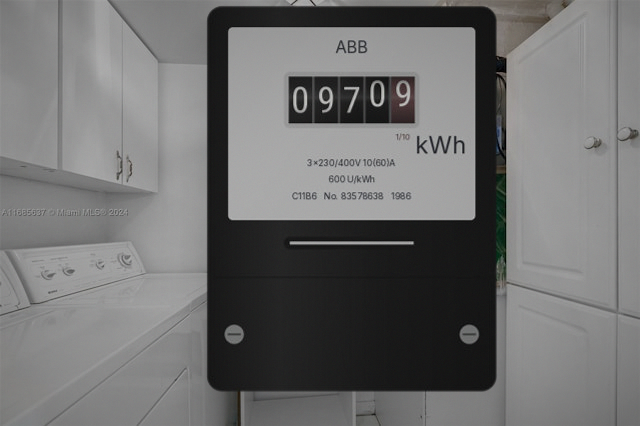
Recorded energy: 970.9 kWh
